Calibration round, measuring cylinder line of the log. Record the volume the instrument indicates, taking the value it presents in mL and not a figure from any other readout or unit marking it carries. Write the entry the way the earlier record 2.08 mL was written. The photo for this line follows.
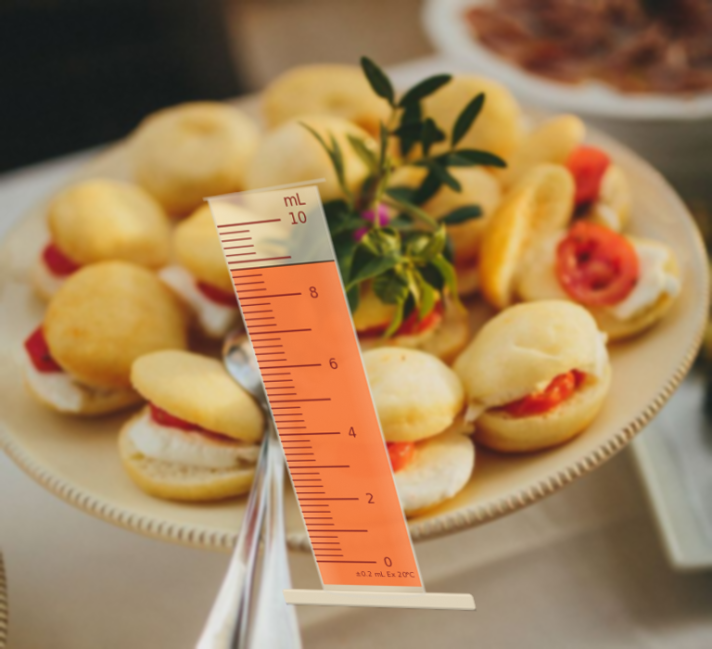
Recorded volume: 8.8 mL
